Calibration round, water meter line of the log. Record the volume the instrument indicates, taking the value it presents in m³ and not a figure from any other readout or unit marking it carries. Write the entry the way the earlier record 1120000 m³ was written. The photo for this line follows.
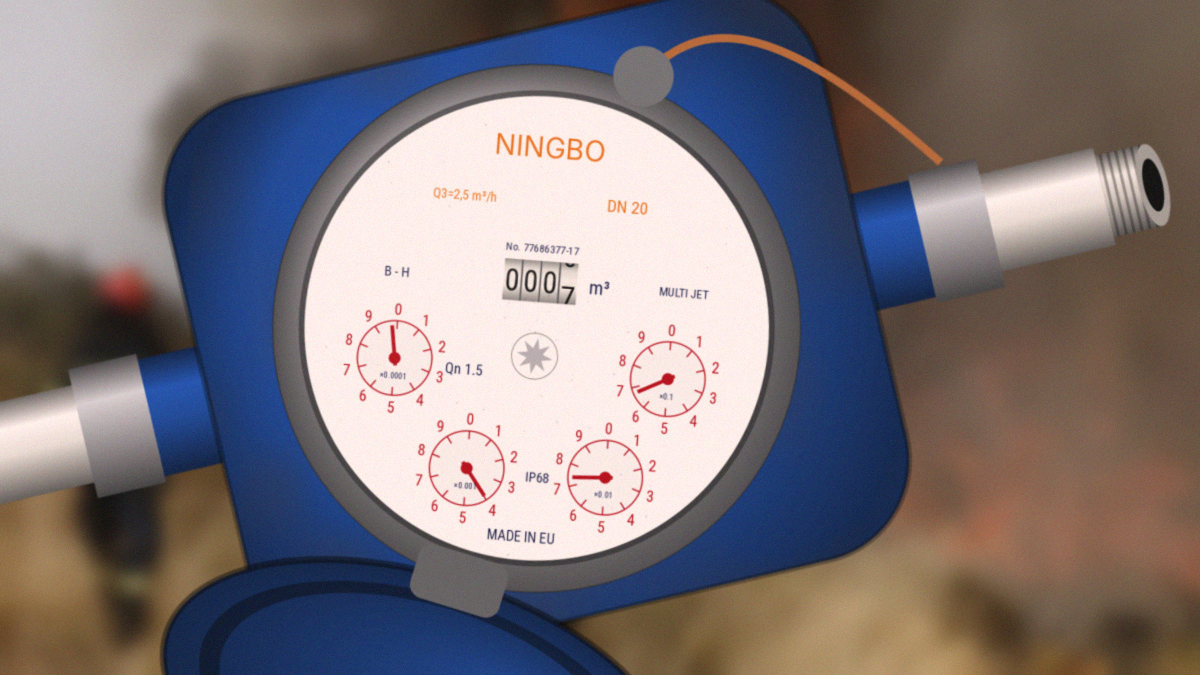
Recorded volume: 6.6739 m³
